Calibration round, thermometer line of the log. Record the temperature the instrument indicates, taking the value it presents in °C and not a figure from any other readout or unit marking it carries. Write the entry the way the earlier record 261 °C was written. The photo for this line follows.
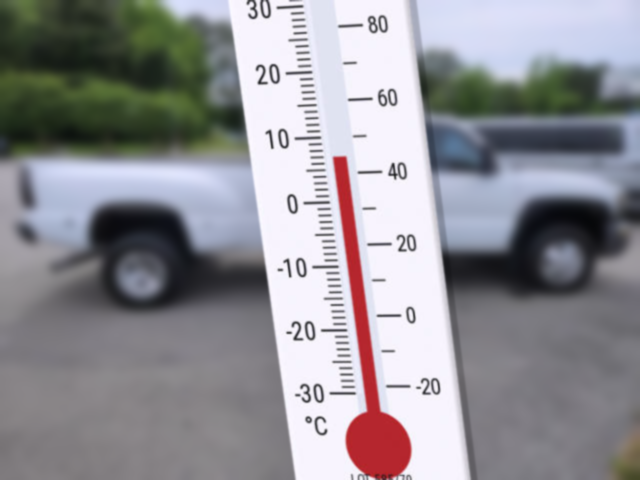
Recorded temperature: 7 °C
